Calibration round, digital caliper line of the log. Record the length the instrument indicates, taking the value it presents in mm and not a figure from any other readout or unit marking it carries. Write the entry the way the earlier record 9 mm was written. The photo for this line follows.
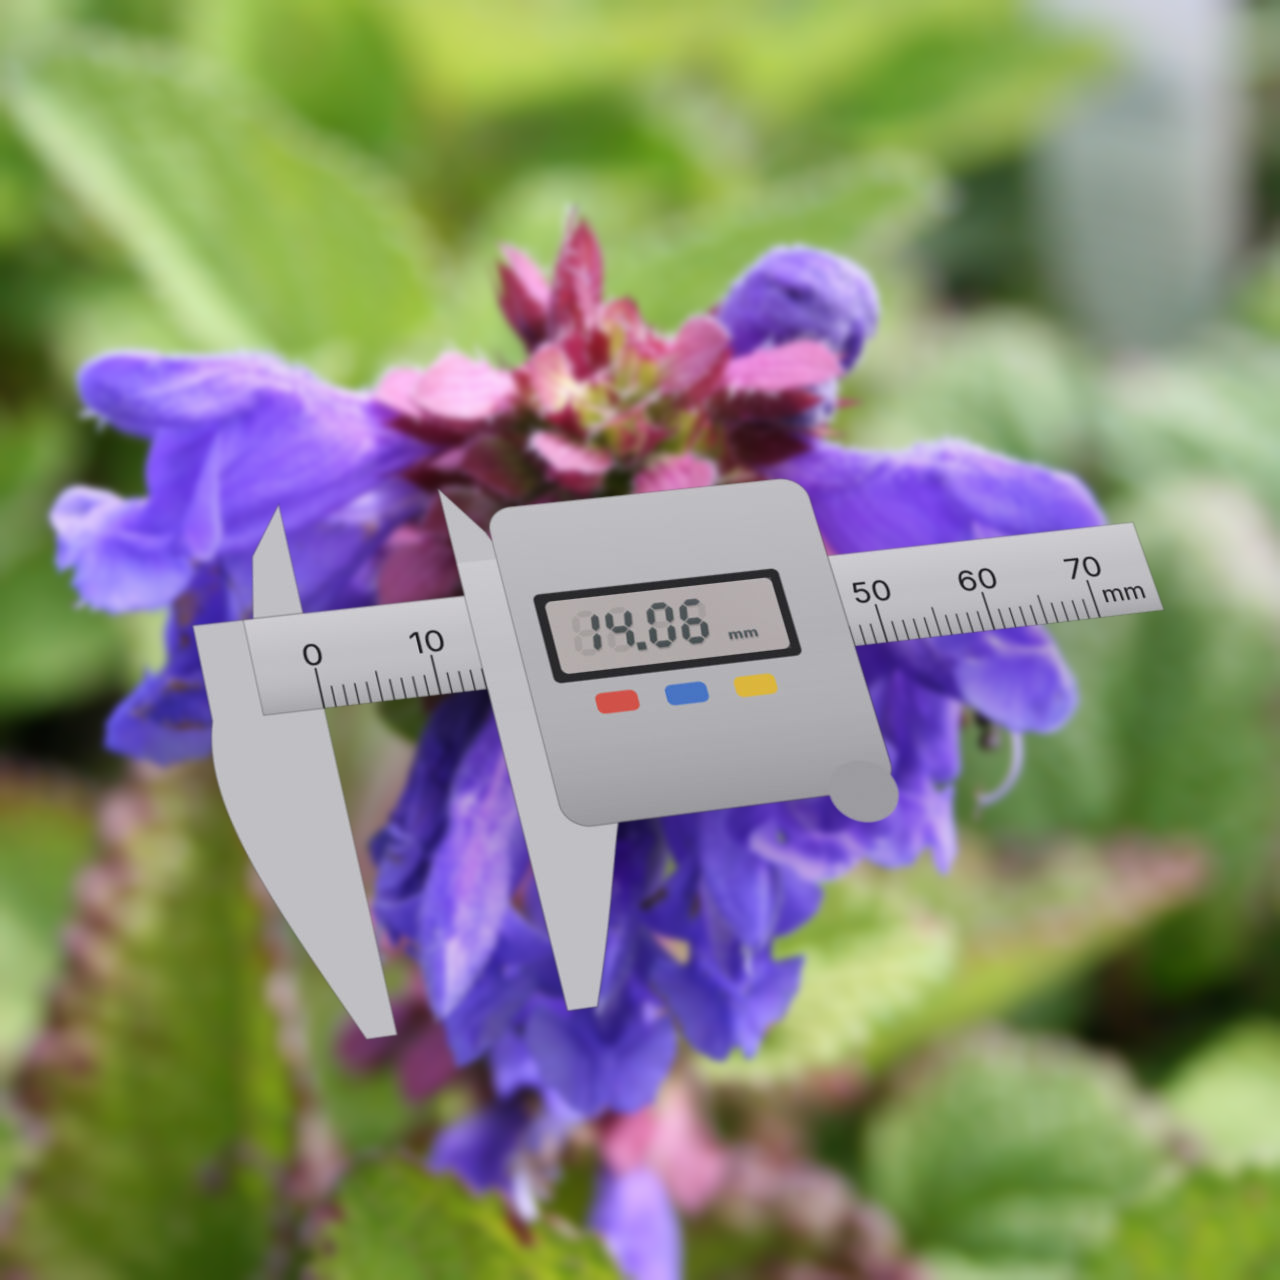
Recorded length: 14.06 mm
